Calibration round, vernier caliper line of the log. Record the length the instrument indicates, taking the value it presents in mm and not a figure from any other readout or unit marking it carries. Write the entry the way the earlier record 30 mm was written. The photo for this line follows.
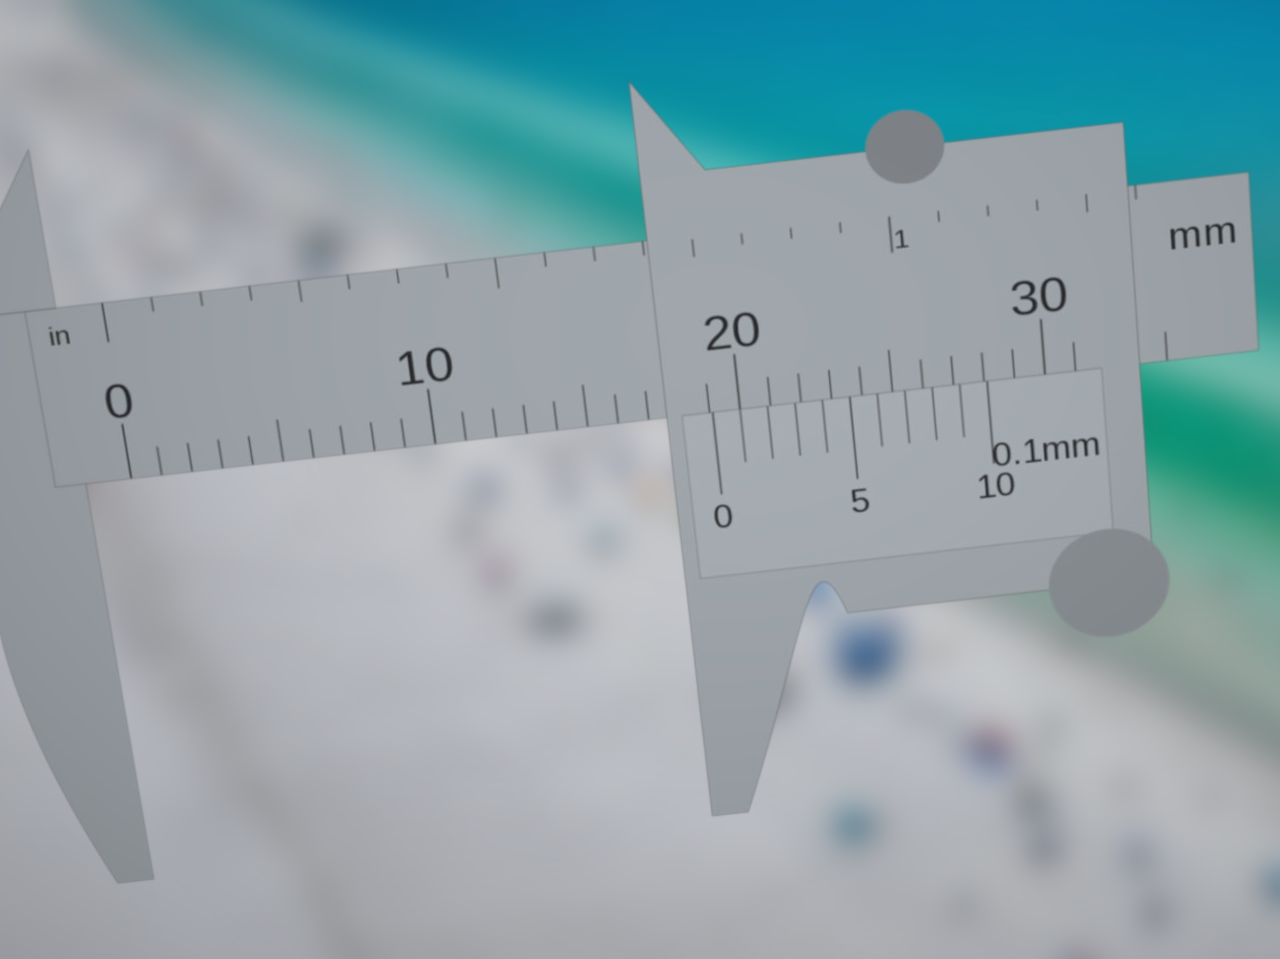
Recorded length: 19.1 mm
